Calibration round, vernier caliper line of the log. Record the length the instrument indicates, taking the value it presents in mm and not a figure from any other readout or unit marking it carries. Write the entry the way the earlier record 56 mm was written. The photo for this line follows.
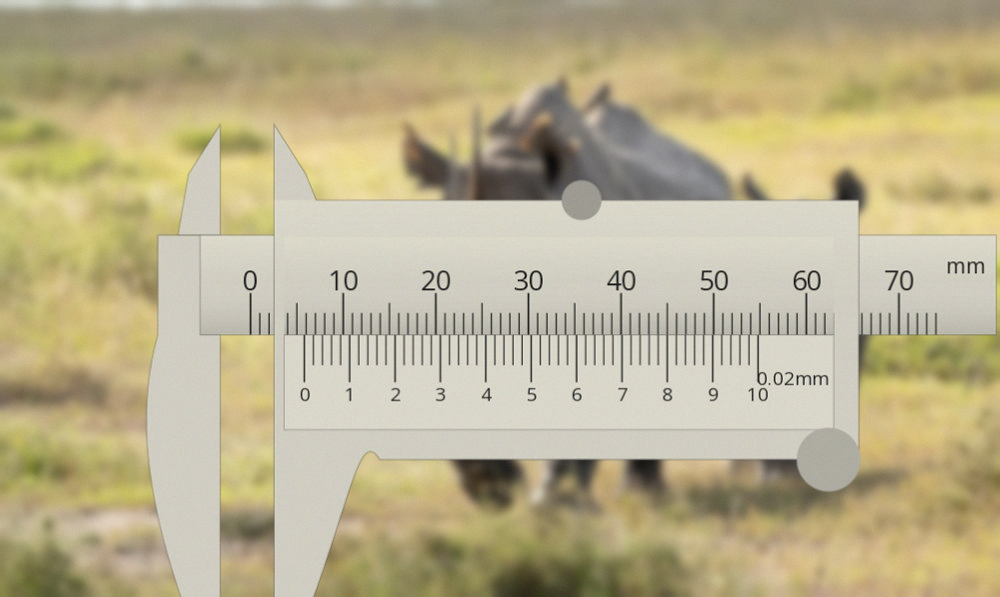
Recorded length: 5.8 mm
